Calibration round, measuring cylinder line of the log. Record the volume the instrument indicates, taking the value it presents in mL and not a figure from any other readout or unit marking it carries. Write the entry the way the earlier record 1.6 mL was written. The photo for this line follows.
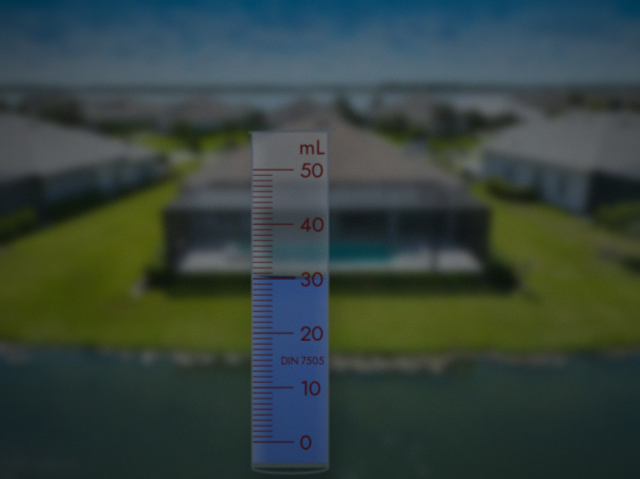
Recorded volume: 30 mL
